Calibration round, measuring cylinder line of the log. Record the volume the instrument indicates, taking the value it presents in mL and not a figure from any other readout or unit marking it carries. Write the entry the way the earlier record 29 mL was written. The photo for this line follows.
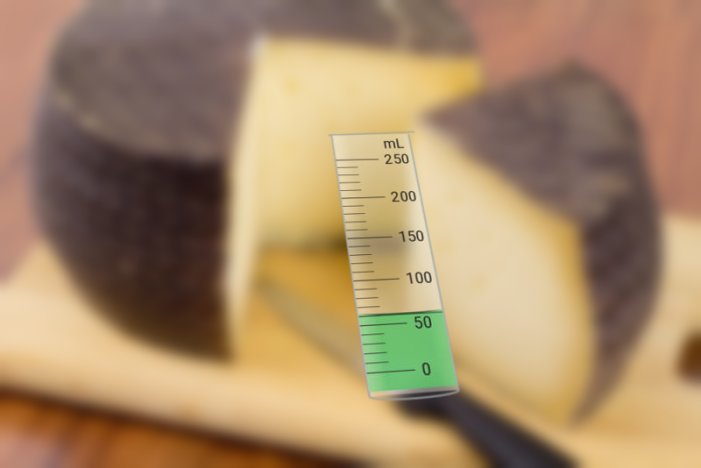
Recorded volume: 60 mL
